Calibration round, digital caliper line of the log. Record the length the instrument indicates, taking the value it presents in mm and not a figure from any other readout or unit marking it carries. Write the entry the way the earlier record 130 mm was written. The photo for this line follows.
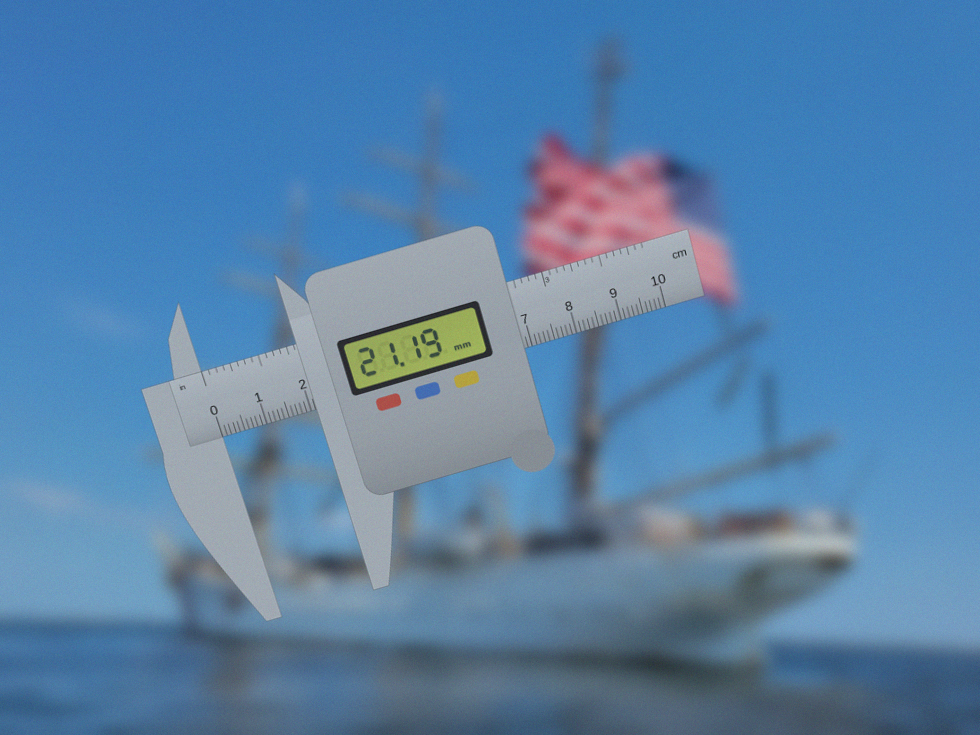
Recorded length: 21.19 mm
